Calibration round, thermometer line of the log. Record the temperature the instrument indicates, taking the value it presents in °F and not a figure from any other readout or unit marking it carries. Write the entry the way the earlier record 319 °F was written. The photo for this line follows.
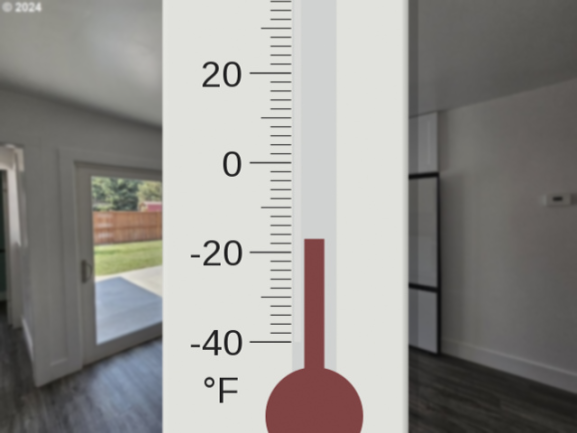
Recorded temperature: -17 °F
